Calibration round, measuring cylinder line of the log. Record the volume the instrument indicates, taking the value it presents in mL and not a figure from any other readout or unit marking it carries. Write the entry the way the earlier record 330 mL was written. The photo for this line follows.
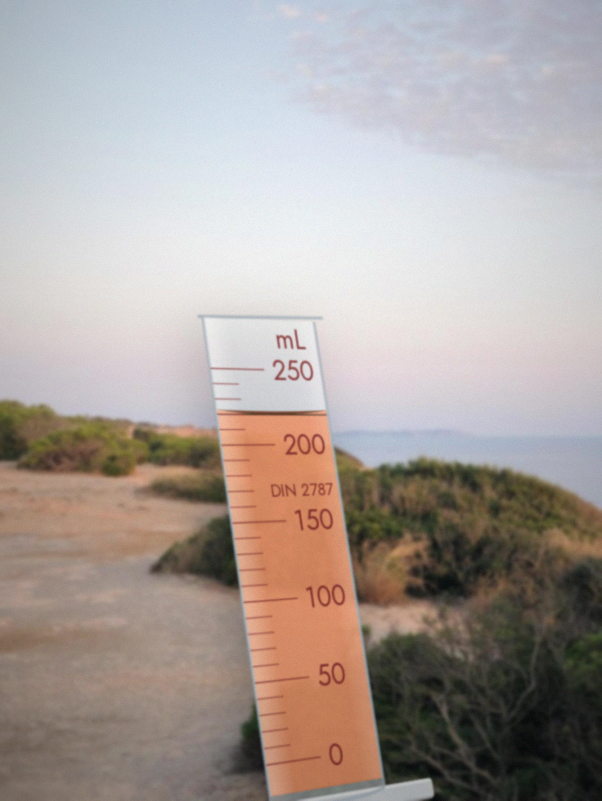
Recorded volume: 220 mL
